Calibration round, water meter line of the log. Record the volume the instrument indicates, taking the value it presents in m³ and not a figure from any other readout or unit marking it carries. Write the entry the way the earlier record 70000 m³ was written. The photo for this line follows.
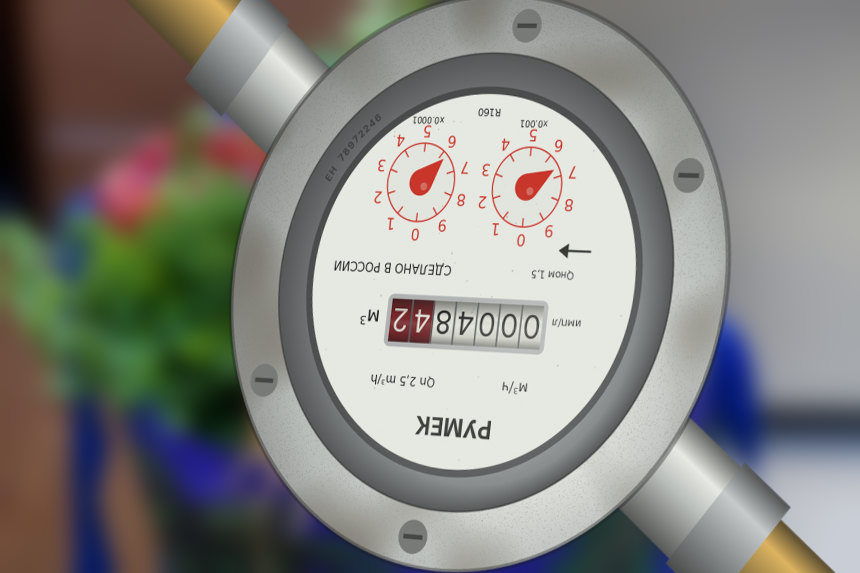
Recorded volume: 48.4266 m³
